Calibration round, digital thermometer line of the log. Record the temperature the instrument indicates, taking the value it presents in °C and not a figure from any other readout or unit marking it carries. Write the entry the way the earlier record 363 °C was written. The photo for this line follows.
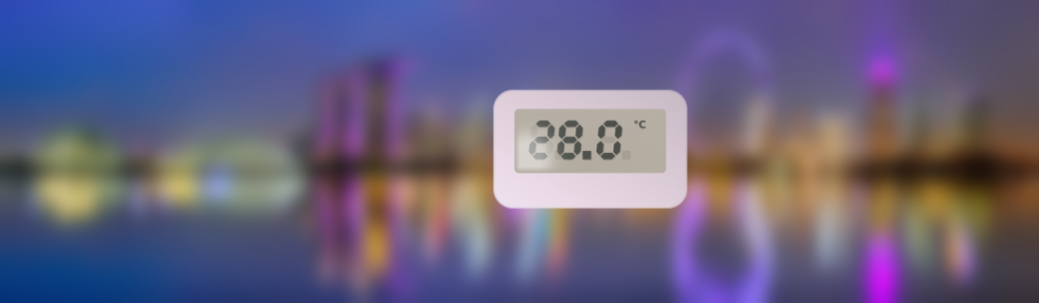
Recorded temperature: 28.0 °C
